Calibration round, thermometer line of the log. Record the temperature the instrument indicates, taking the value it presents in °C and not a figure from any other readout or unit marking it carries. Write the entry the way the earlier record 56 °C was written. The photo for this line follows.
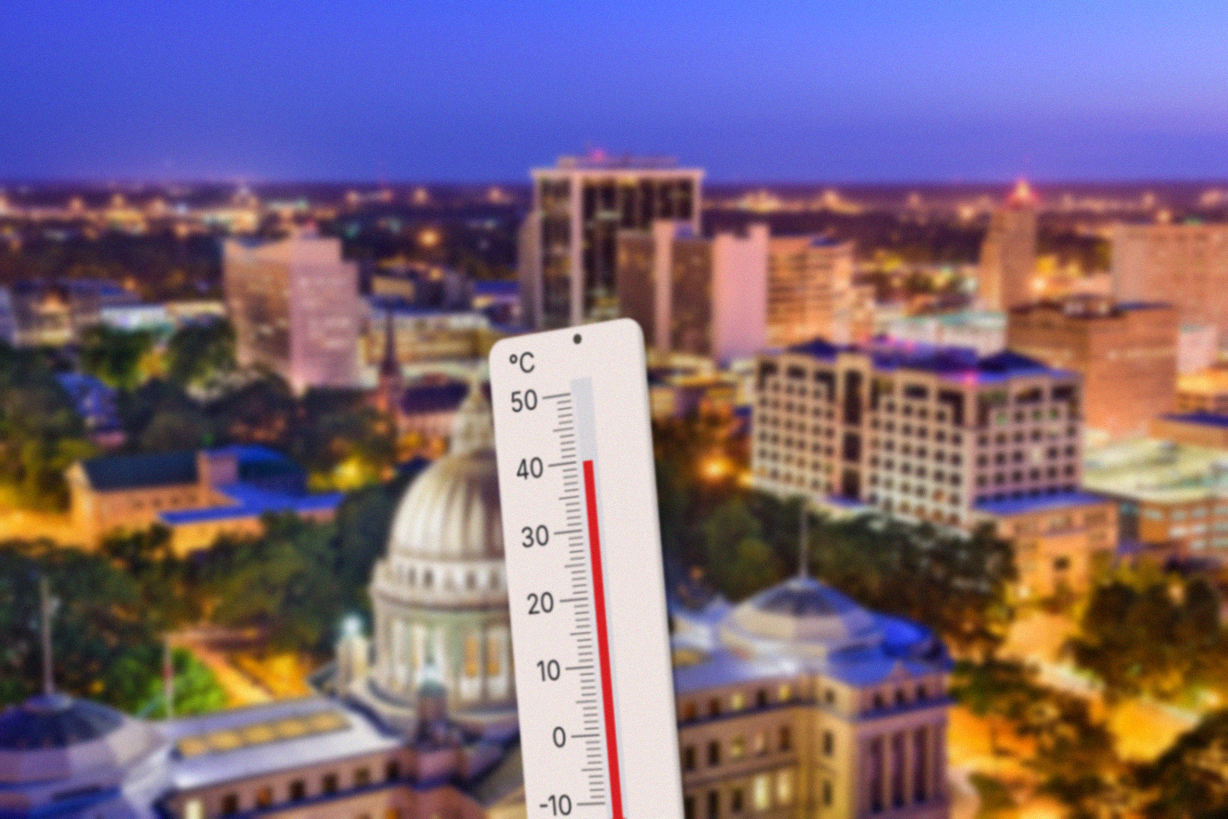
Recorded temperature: 40 °C
